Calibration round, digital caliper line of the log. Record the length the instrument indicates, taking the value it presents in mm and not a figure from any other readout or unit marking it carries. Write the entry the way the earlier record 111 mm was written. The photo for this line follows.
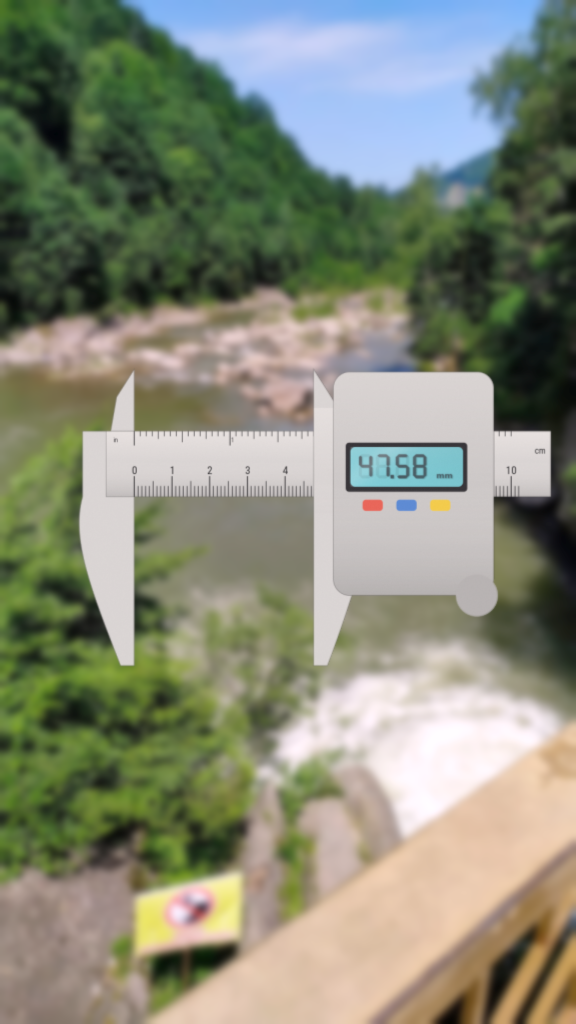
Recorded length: 47.58 mm
